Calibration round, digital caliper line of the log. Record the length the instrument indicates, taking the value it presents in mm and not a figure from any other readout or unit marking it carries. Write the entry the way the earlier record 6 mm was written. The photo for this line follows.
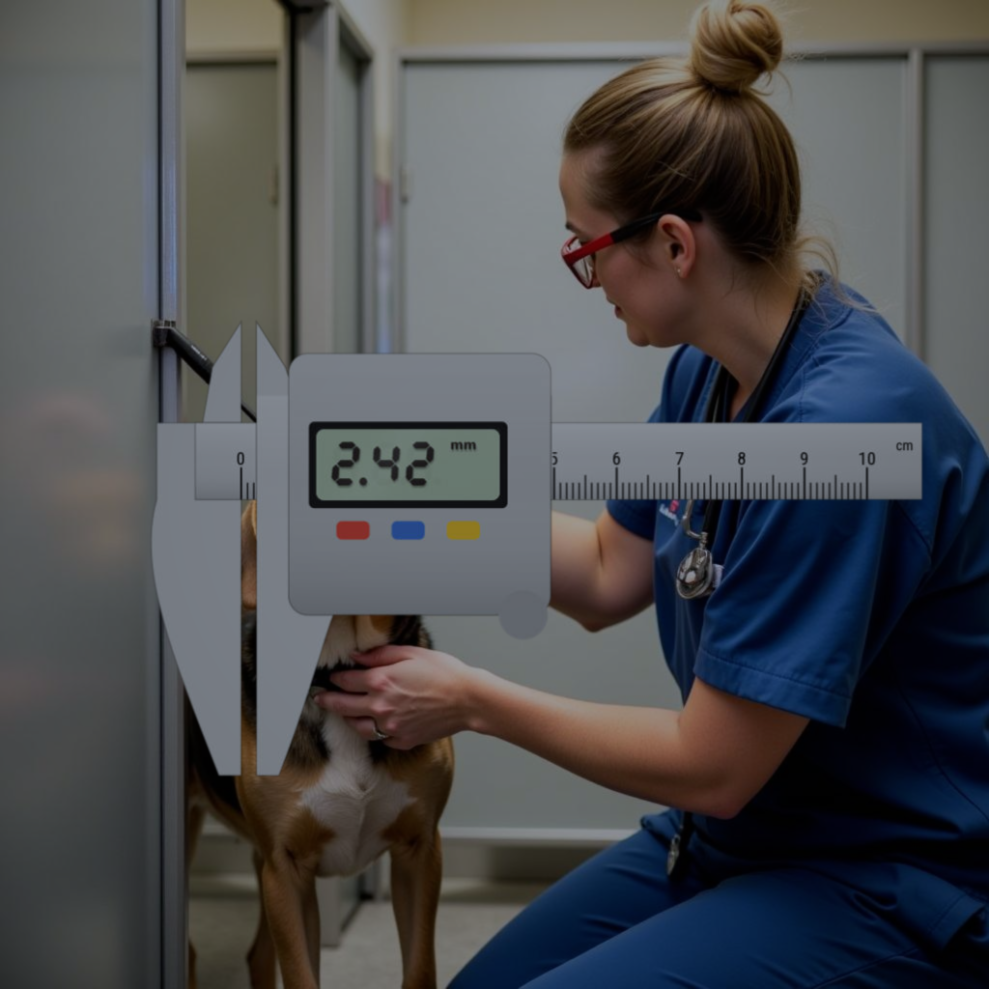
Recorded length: 2.42 mm
